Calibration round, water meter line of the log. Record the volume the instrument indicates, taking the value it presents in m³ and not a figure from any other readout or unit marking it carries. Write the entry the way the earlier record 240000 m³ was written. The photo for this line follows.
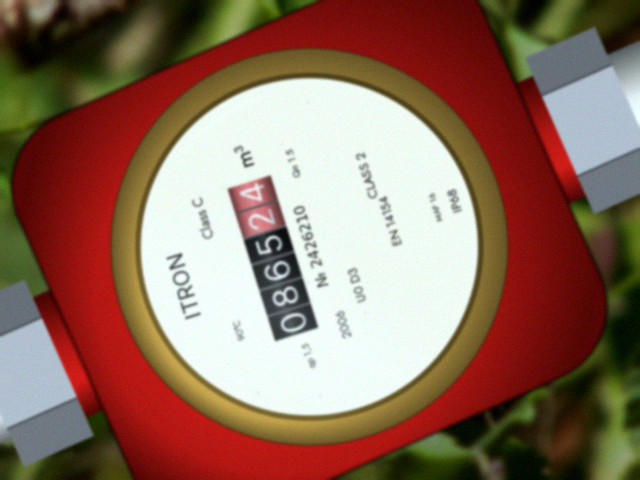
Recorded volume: 865.24 m³
